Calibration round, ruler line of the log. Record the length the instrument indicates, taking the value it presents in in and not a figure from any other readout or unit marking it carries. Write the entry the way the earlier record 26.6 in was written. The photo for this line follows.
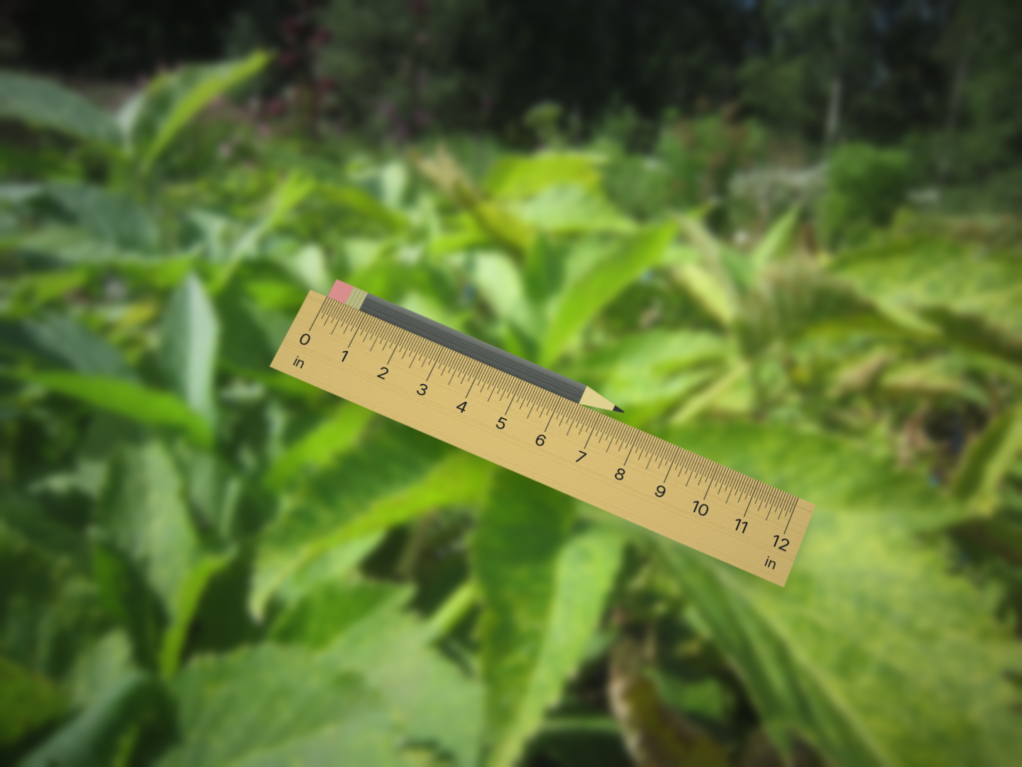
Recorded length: 7.5 in
